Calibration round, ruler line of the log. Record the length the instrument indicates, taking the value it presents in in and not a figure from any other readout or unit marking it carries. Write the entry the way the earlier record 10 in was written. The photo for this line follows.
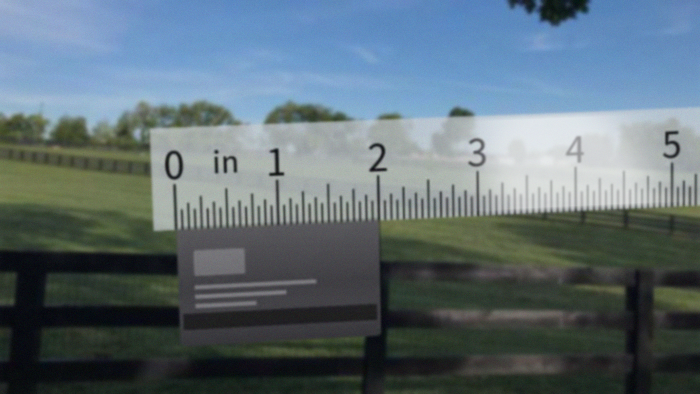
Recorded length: 2 in
